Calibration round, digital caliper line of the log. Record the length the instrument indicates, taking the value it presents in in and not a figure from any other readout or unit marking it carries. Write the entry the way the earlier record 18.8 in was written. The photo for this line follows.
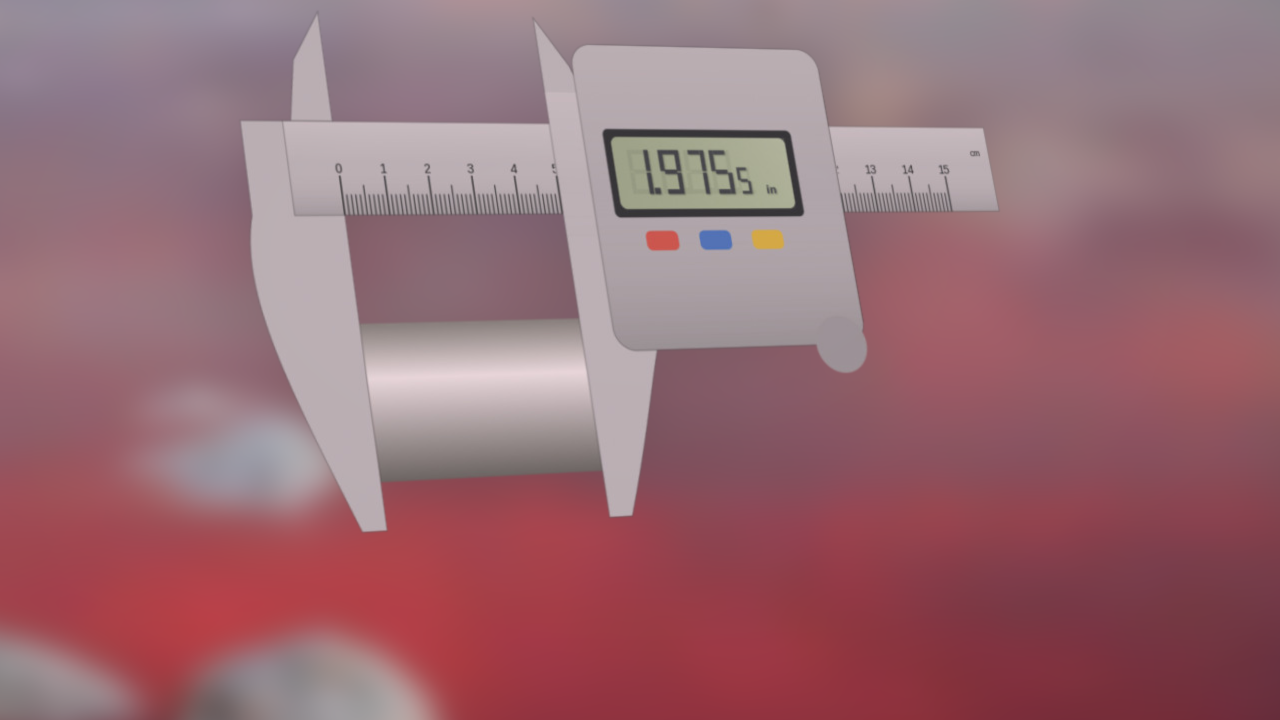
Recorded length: 1.9755 in
